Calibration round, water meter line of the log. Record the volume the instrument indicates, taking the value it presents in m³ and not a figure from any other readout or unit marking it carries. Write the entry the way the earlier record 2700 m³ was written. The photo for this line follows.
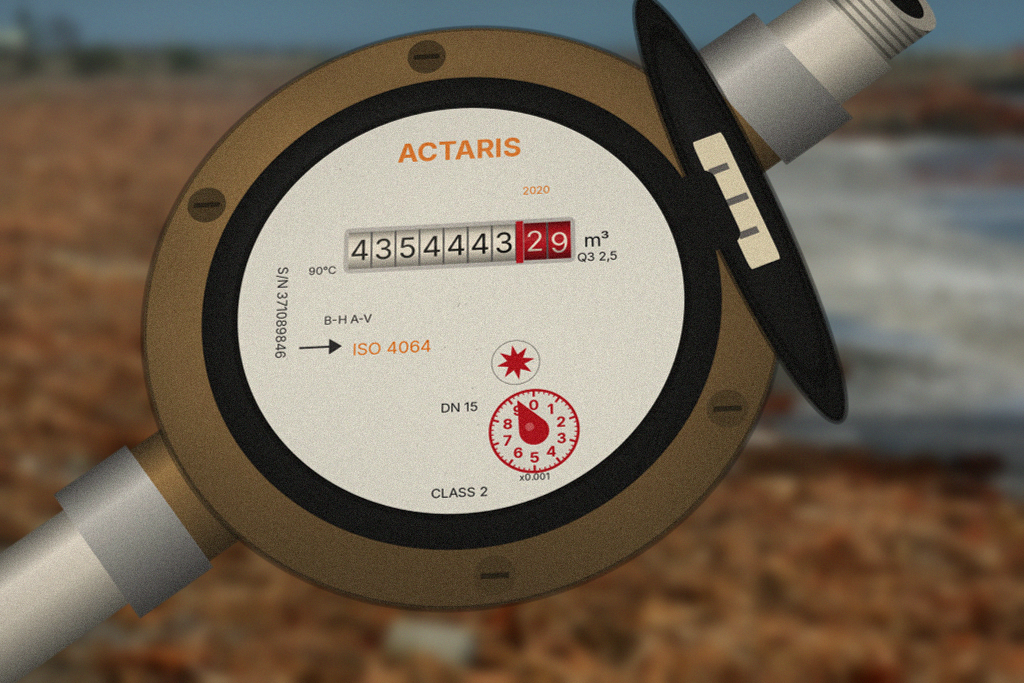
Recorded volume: 4354443.289 m³
